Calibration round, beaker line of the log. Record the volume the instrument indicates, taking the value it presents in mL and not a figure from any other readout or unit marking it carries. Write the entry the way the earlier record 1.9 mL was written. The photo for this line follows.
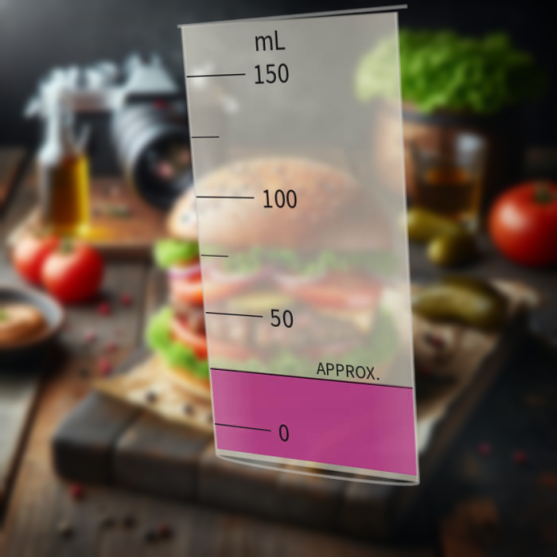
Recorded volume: 25 mL
